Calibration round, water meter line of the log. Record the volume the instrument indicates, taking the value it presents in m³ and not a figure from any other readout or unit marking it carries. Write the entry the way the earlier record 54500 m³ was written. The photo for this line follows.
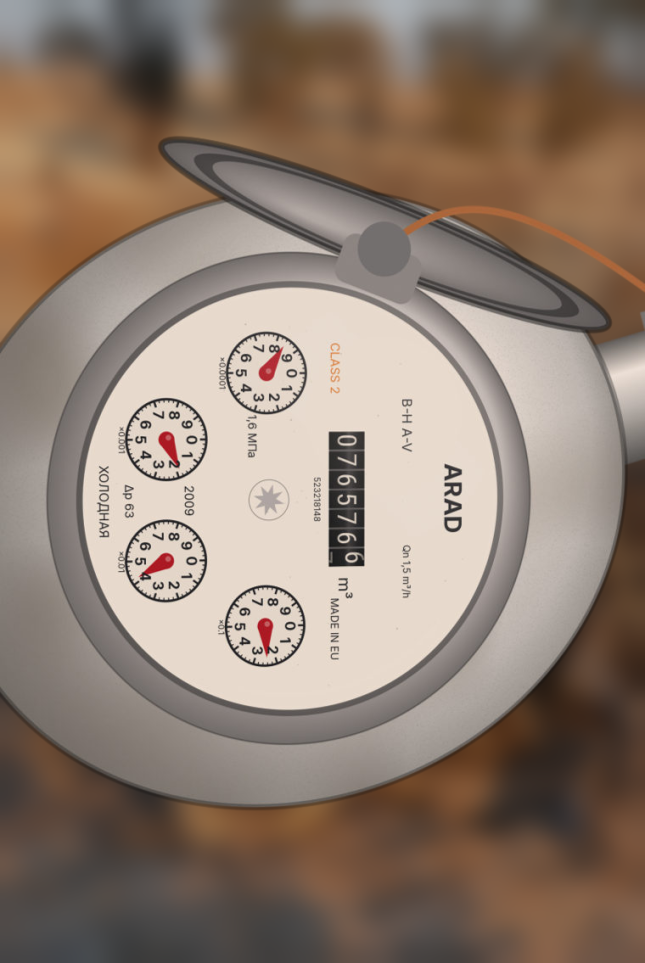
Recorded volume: 765766.2418 m³
